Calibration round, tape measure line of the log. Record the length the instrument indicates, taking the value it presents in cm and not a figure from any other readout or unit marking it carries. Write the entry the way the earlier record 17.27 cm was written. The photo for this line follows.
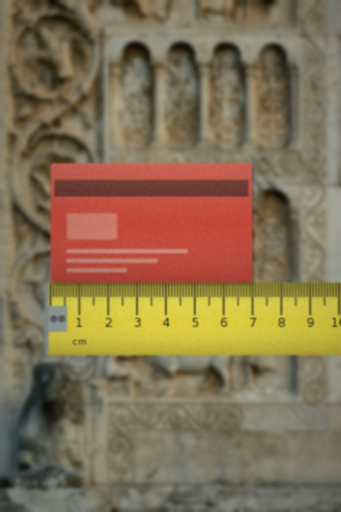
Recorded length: 7 cm
